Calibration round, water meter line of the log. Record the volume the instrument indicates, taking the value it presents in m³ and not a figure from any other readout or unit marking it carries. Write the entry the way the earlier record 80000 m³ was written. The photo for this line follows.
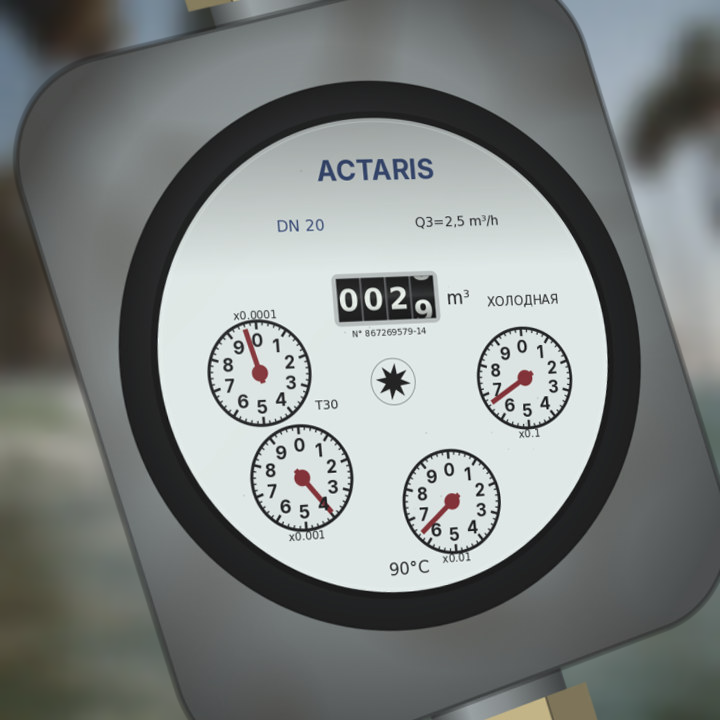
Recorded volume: 28.6639 m³
